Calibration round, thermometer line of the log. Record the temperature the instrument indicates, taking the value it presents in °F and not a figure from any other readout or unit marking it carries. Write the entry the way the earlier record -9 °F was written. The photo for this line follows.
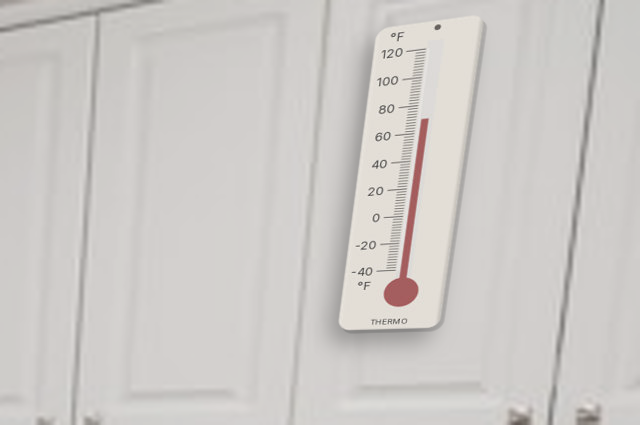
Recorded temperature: 70 °F
